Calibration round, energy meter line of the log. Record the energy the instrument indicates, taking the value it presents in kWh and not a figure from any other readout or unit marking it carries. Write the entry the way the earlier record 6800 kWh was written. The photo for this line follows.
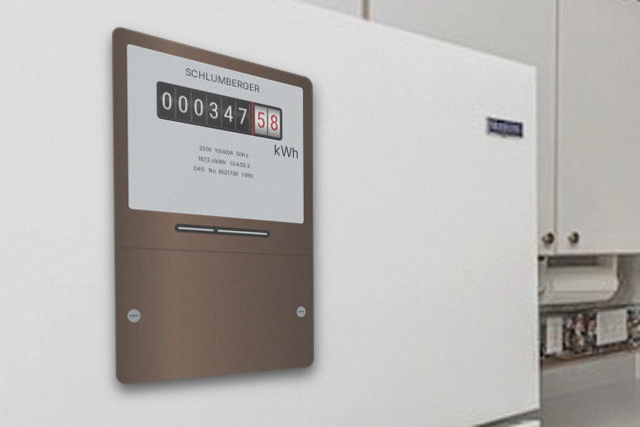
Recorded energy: 347.58 kWh
